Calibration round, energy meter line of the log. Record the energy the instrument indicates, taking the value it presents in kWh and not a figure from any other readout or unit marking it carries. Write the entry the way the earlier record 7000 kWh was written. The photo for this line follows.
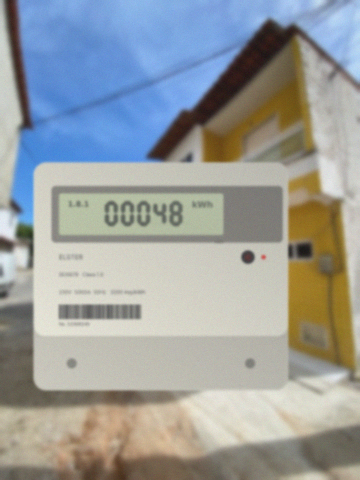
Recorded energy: 48 kWh
